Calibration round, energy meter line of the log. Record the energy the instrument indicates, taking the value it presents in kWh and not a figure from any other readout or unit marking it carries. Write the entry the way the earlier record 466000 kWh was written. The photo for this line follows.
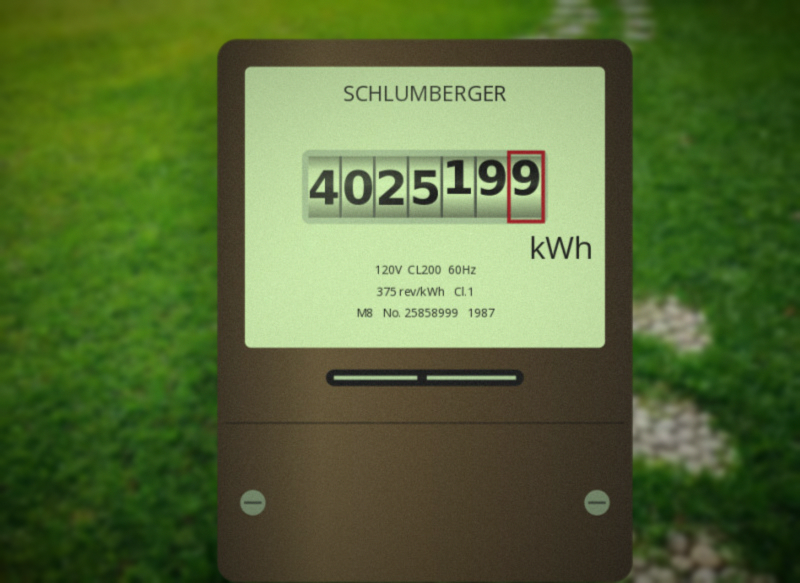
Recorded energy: 402519.9 kWh
